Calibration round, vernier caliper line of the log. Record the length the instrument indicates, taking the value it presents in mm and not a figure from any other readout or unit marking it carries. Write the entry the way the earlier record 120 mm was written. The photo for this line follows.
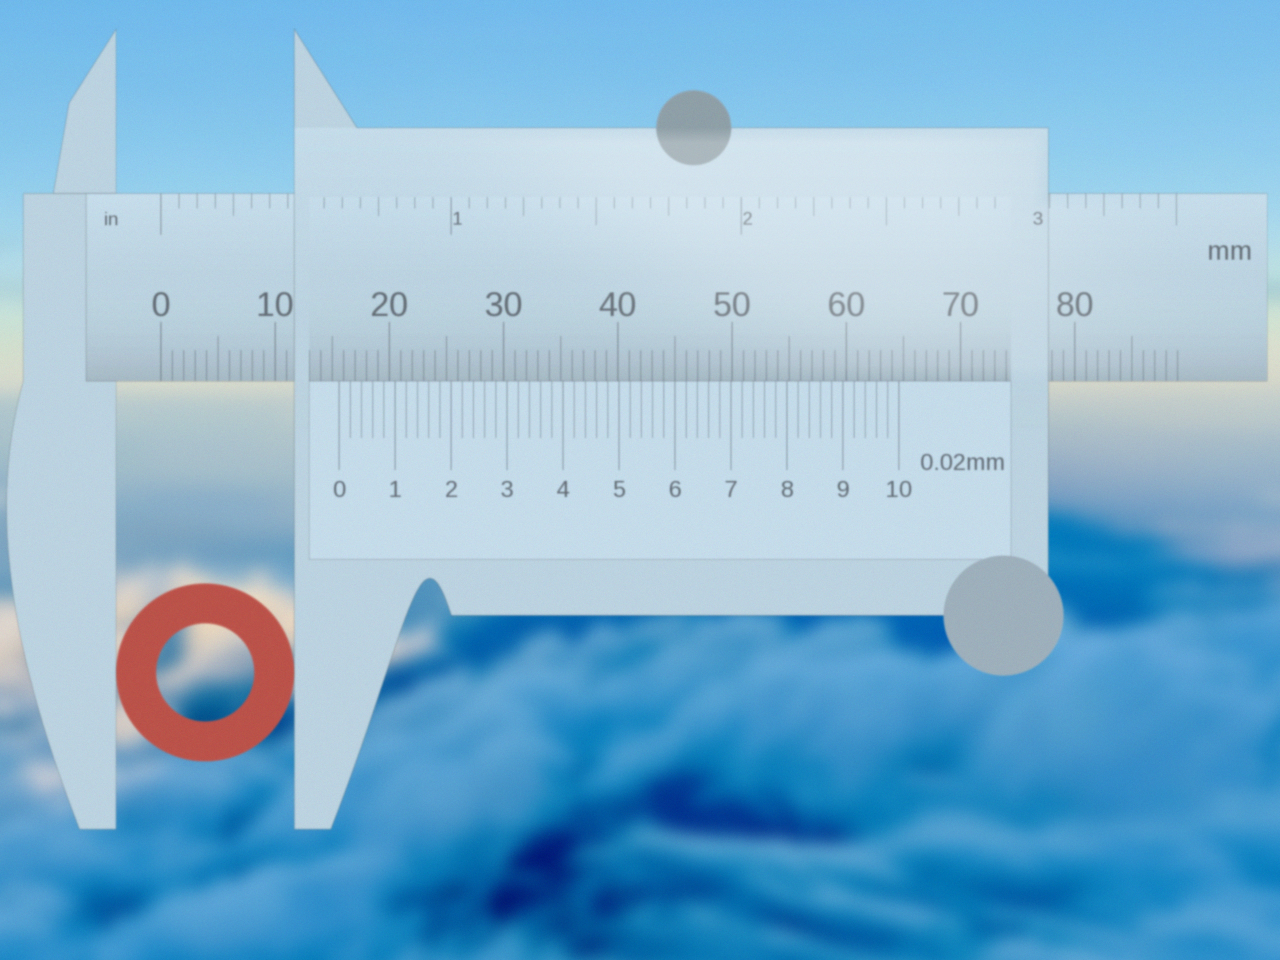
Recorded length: 15.6 mm
